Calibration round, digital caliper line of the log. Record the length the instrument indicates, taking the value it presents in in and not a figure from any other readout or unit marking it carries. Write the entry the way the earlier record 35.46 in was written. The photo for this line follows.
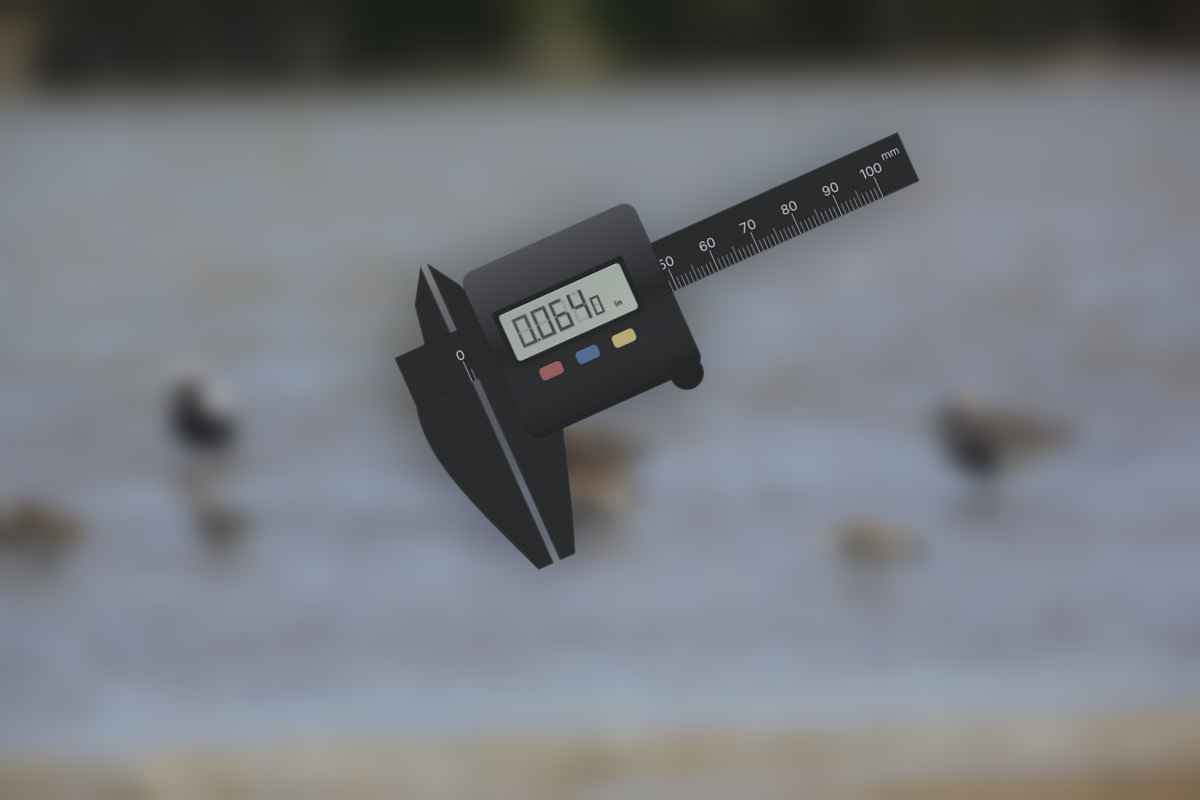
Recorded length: 0.0640 in
